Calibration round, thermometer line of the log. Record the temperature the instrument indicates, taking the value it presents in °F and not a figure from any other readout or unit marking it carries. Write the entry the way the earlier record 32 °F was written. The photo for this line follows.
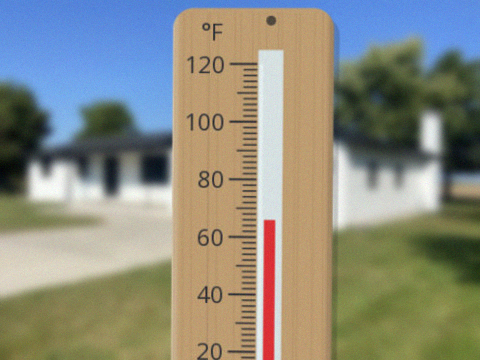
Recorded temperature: 66 °F
